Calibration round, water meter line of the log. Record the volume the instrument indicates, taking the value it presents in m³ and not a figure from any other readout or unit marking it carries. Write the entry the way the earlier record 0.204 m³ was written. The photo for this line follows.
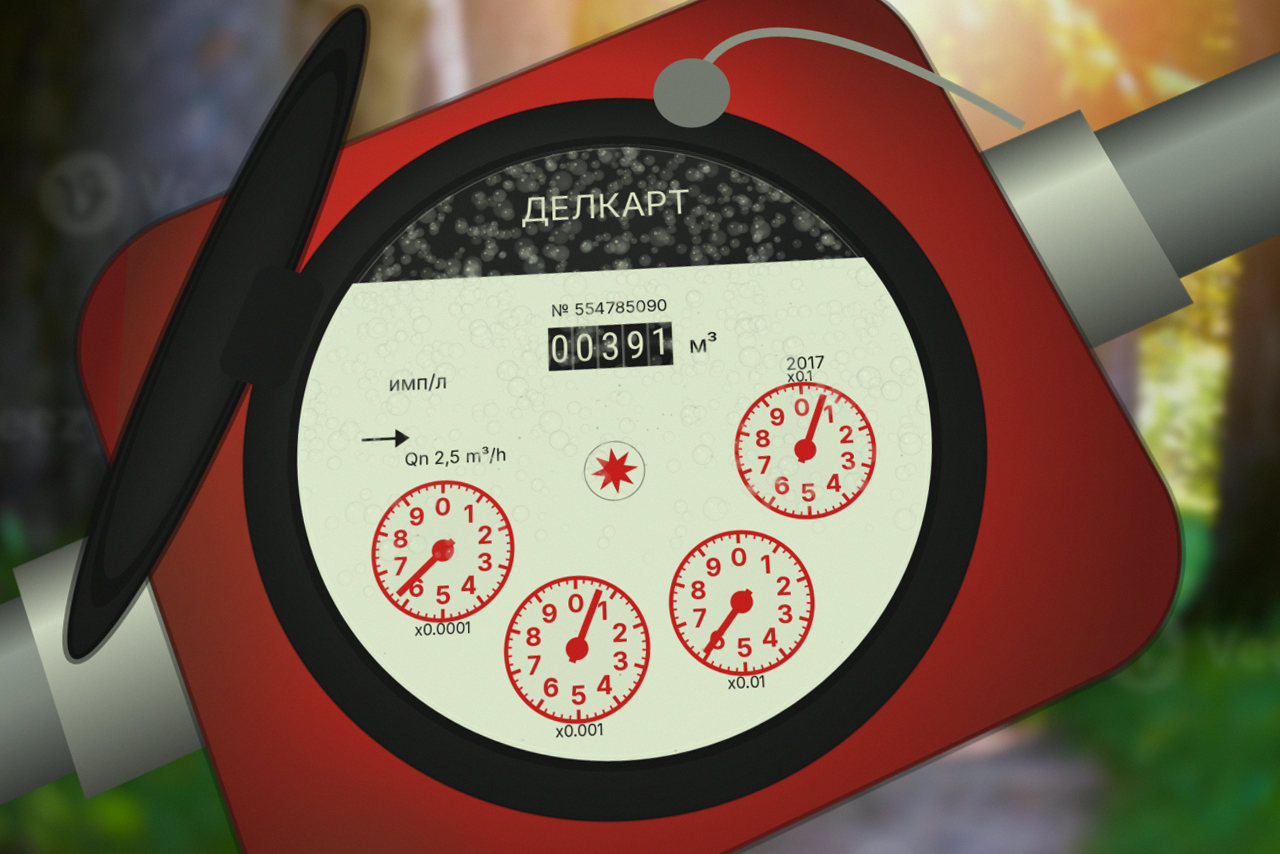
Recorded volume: 391.0606 m³
